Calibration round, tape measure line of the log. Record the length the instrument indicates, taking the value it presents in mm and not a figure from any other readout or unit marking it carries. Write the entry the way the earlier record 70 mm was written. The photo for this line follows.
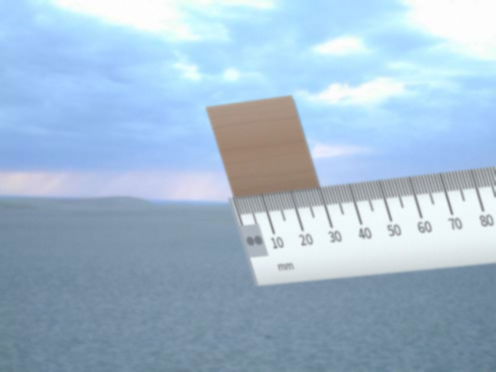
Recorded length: 30 mm
